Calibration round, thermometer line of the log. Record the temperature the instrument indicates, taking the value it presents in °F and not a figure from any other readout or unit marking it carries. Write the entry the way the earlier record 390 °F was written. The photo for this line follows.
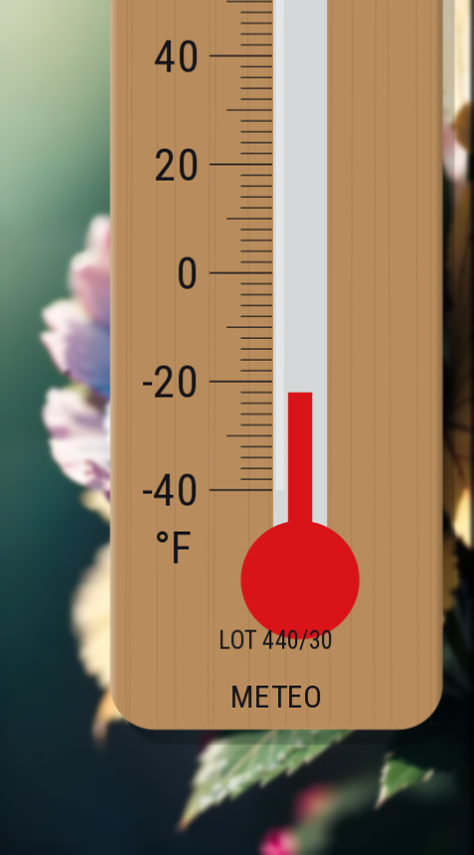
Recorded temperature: -22 °F
